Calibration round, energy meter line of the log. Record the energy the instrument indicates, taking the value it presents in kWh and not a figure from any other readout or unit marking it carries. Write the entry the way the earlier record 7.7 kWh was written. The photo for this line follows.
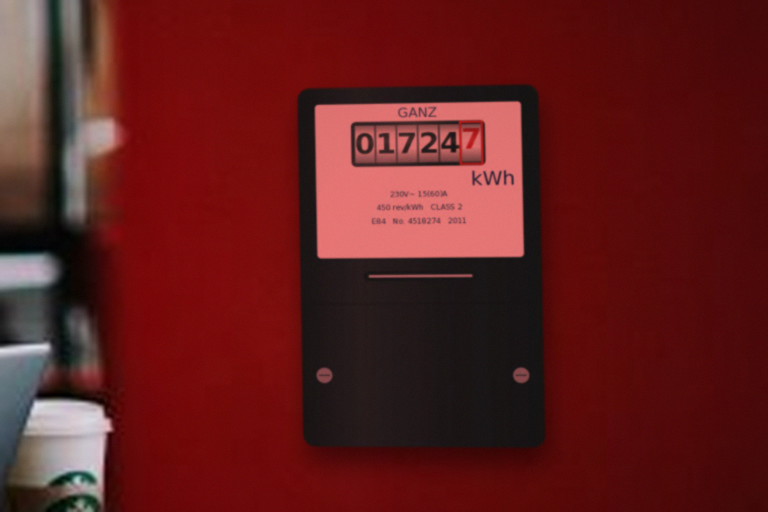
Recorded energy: 1724.7 kWh
